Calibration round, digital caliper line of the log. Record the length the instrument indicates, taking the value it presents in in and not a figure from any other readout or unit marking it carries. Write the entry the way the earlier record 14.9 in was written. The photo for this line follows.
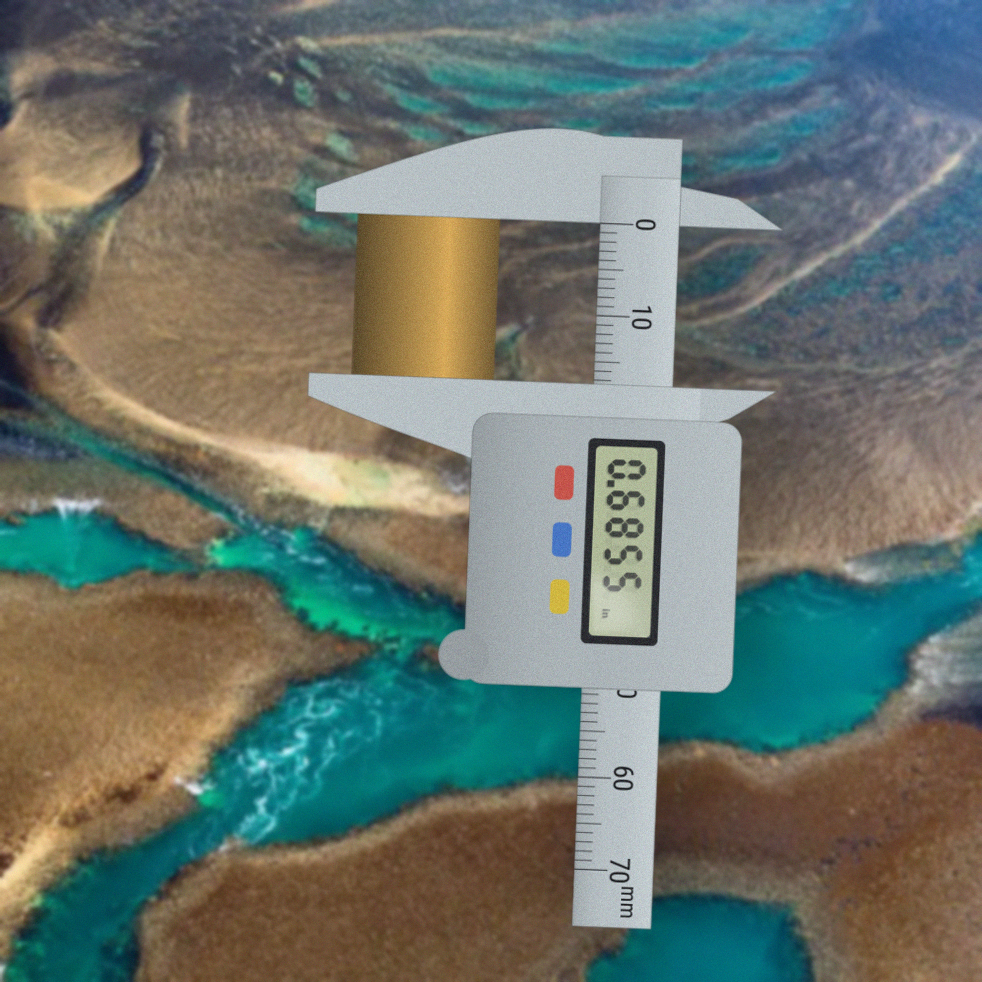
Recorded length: 0.6855 in
